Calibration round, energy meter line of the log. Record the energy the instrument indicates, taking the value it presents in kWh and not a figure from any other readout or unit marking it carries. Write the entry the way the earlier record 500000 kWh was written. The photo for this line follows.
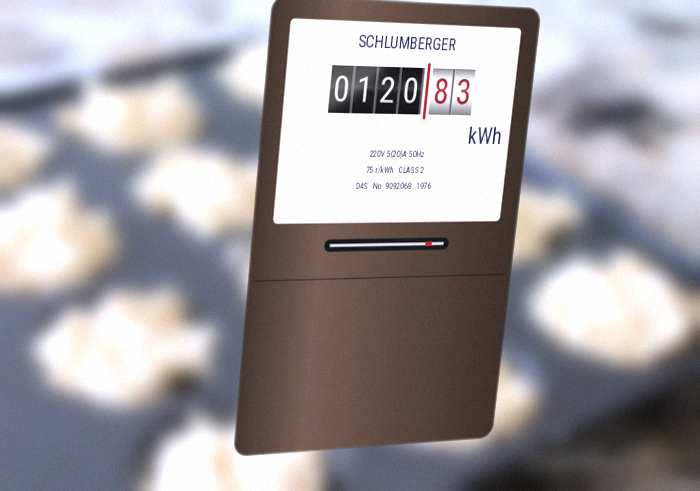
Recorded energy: 120.83 kWh
